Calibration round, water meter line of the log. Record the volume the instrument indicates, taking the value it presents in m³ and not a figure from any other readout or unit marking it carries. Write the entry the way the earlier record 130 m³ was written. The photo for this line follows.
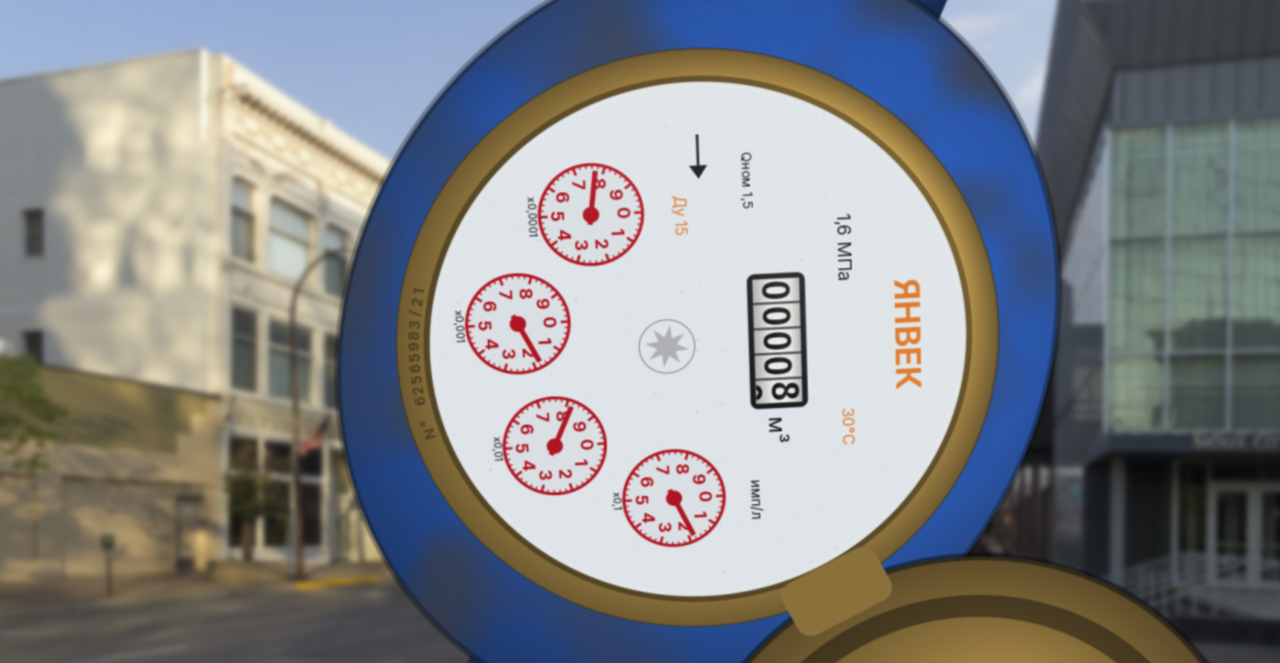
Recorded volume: 8.1817 m³
